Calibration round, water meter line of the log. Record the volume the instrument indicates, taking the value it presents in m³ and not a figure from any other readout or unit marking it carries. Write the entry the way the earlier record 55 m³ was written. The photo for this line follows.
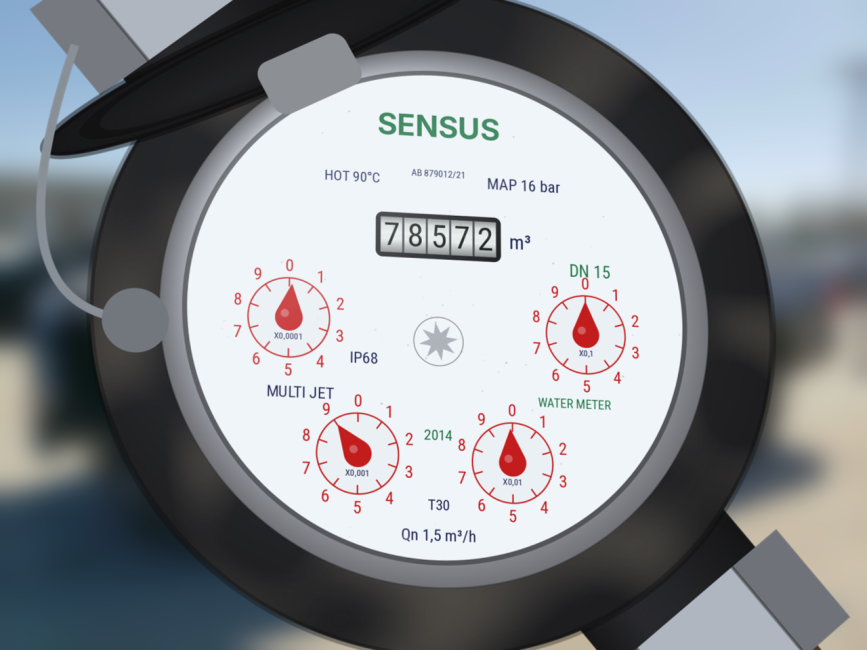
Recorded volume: 78571.9990 m³
